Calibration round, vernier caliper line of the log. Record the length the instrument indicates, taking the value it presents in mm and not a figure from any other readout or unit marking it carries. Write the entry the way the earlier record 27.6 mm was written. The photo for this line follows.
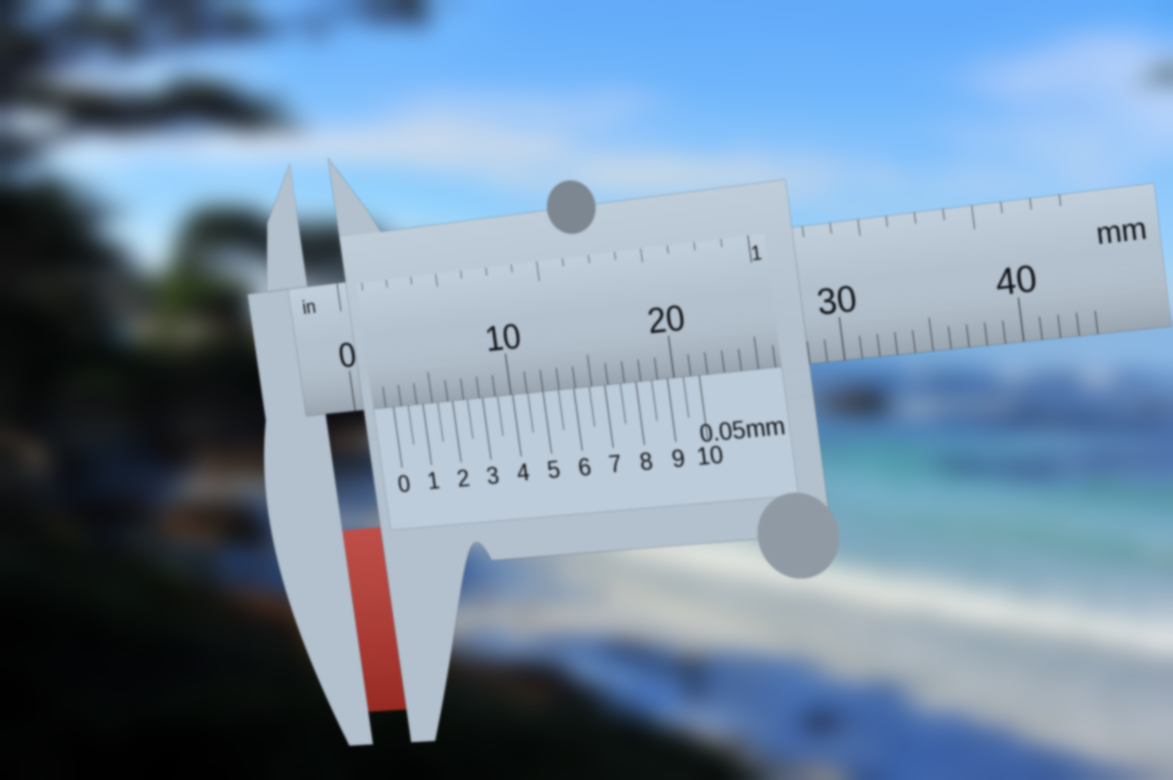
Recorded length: 2.5 mm
